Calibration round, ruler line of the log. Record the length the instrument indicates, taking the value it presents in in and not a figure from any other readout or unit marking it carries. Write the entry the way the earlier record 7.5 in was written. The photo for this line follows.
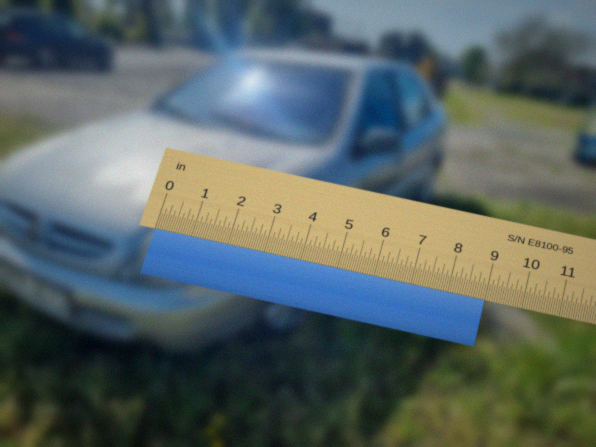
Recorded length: 9 in
